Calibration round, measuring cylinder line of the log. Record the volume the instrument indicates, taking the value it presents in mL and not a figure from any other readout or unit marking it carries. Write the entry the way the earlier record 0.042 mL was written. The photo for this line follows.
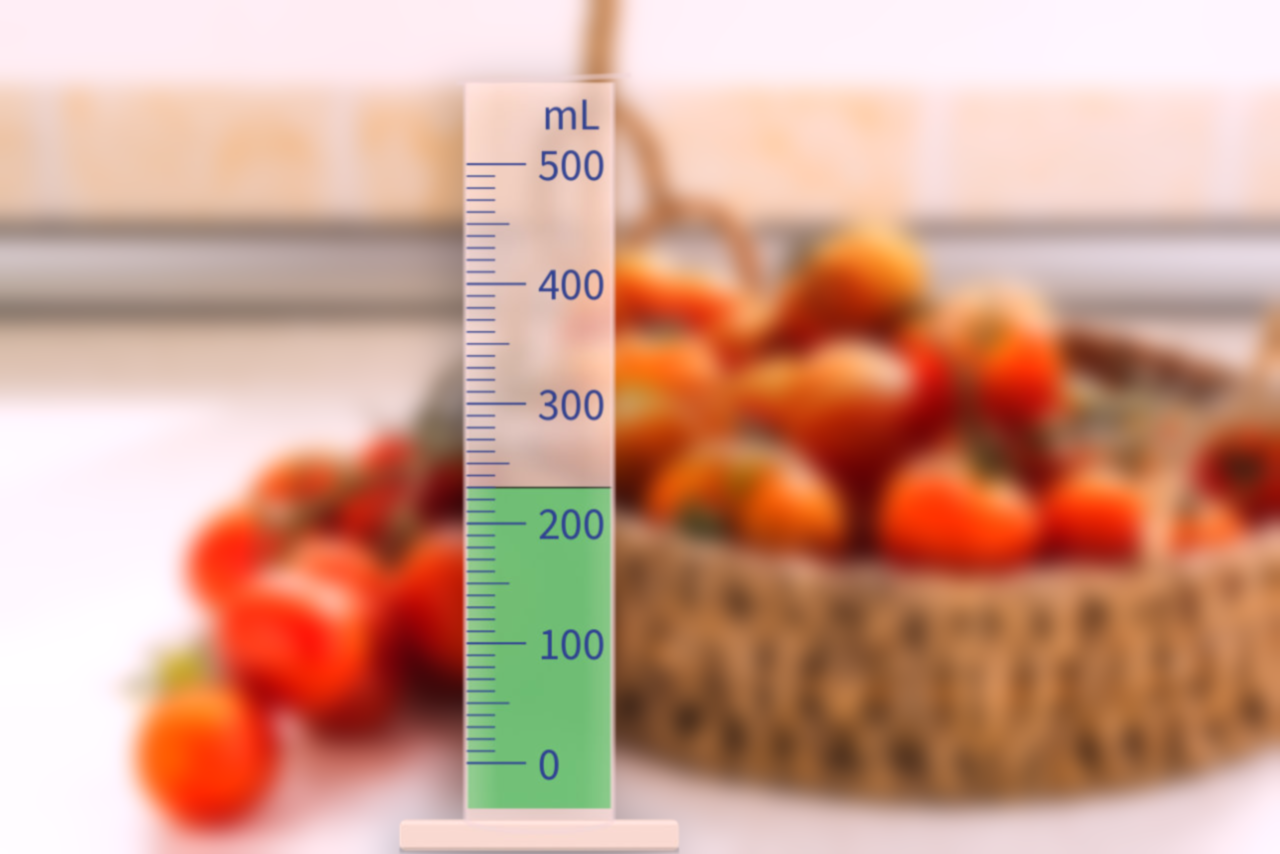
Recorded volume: 230 mL
